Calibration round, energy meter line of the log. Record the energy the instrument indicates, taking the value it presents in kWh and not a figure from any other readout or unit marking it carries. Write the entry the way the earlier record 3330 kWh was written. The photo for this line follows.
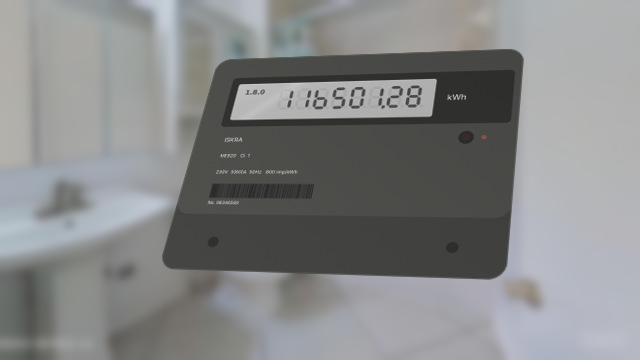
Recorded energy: 116501.28 kWh
